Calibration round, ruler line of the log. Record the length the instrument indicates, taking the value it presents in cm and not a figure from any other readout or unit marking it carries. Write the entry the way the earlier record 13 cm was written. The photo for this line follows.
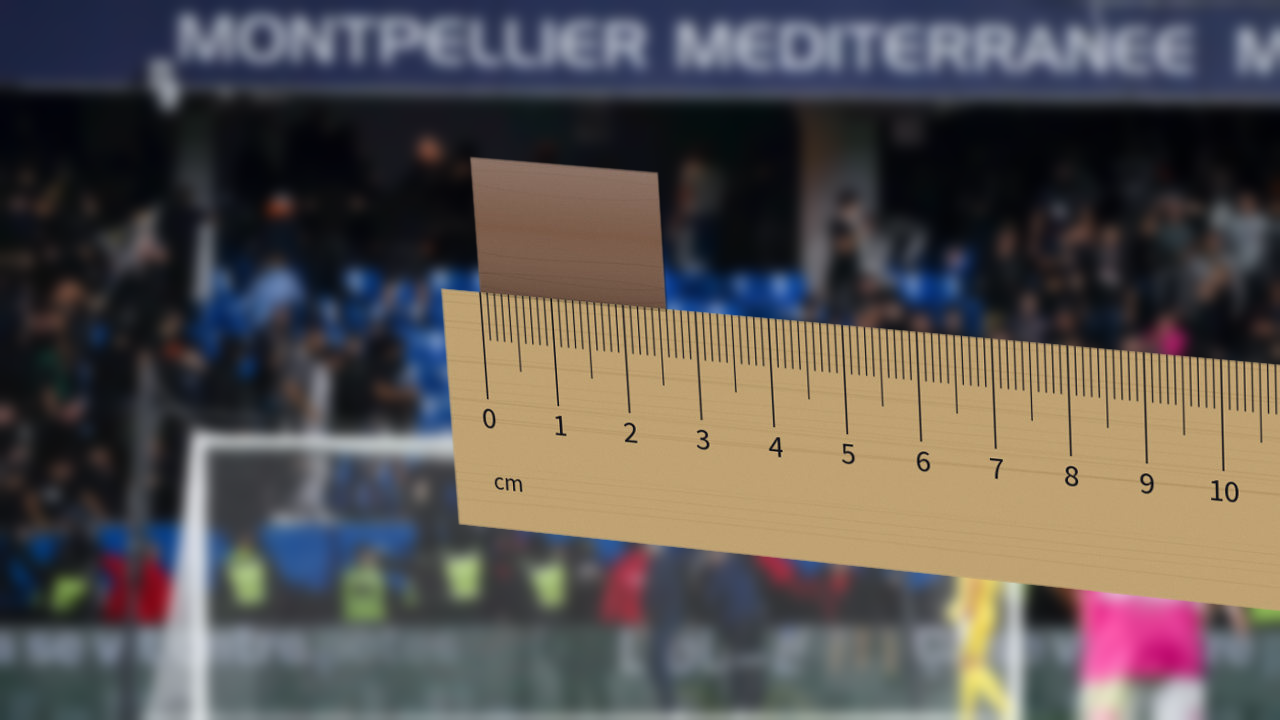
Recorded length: 2.6 cm
